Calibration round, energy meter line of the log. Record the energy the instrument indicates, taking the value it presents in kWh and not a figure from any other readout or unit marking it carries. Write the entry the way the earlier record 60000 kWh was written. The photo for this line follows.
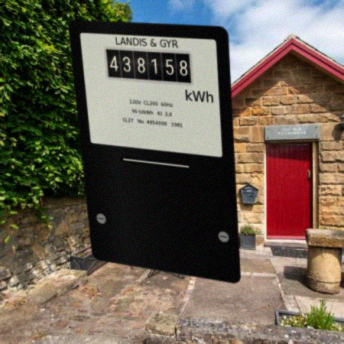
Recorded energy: 438158 kWh
